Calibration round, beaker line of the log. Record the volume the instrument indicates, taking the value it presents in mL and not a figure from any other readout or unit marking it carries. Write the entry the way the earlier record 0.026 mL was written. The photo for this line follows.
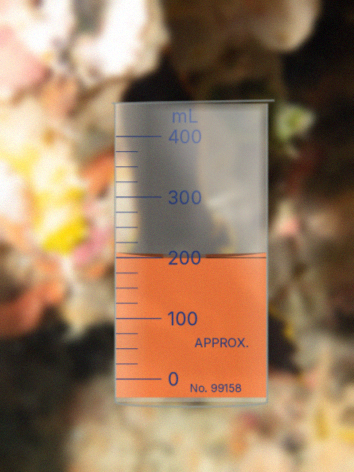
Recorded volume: 200 mL
